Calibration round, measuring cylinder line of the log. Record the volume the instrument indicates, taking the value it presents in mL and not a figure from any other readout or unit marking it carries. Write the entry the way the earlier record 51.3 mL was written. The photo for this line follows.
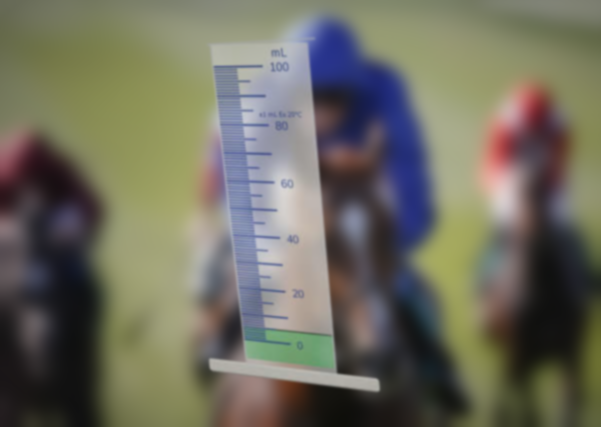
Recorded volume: 5 mL
